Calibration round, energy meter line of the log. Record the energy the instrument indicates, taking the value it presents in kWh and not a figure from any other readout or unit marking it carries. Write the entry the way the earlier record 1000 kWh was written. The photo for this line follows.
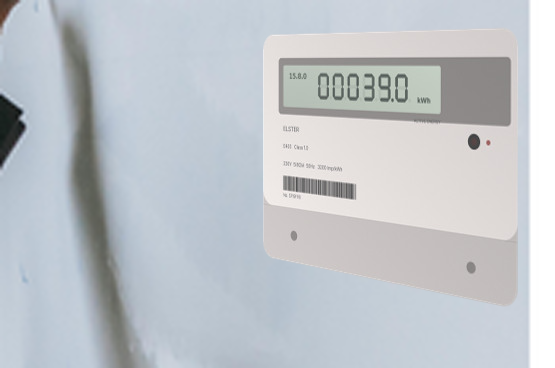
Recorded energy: 39.0 kWh
